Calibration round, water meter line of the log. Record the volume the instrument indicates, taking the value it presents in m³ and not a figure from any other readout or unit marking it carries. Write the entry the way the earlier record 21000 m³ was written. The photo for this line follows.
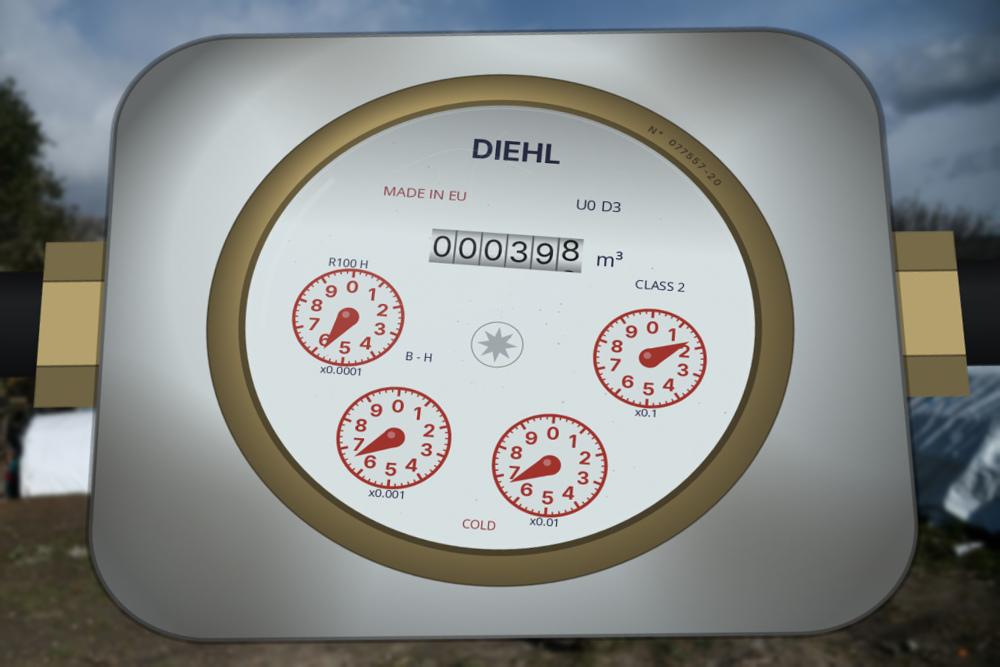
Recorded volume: 398.1665 m³
